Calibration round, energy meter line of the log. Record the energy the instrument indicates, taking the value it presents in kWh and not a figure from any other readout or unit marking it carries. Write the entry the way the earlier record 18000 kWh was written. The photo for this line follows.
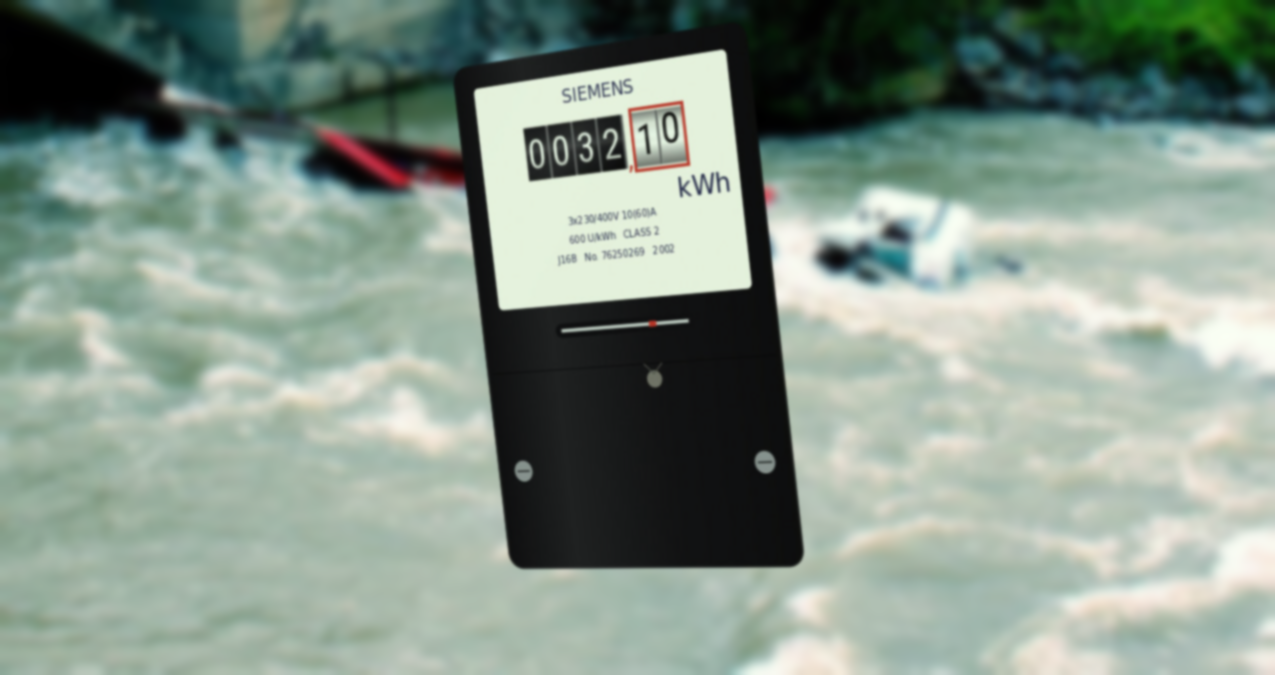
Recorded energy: 32.10 kWh
